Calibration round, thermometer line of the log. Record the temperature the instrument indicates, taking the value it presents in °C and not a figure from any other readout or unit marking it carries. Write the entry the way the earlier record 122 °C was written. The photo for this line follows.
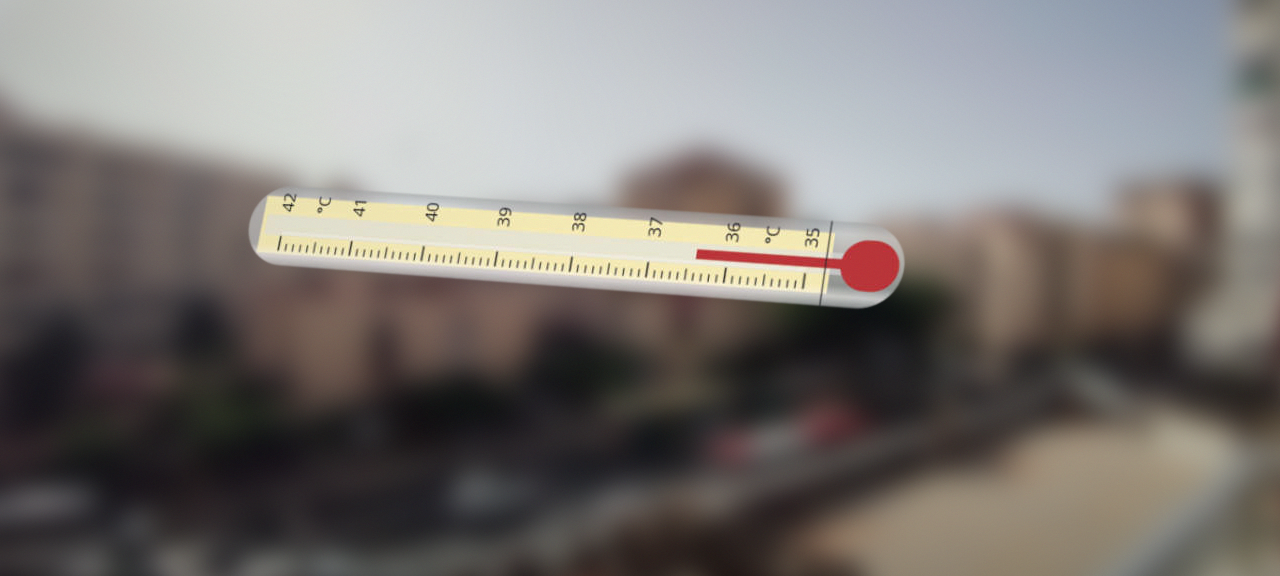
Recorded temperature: 36.4 °C
